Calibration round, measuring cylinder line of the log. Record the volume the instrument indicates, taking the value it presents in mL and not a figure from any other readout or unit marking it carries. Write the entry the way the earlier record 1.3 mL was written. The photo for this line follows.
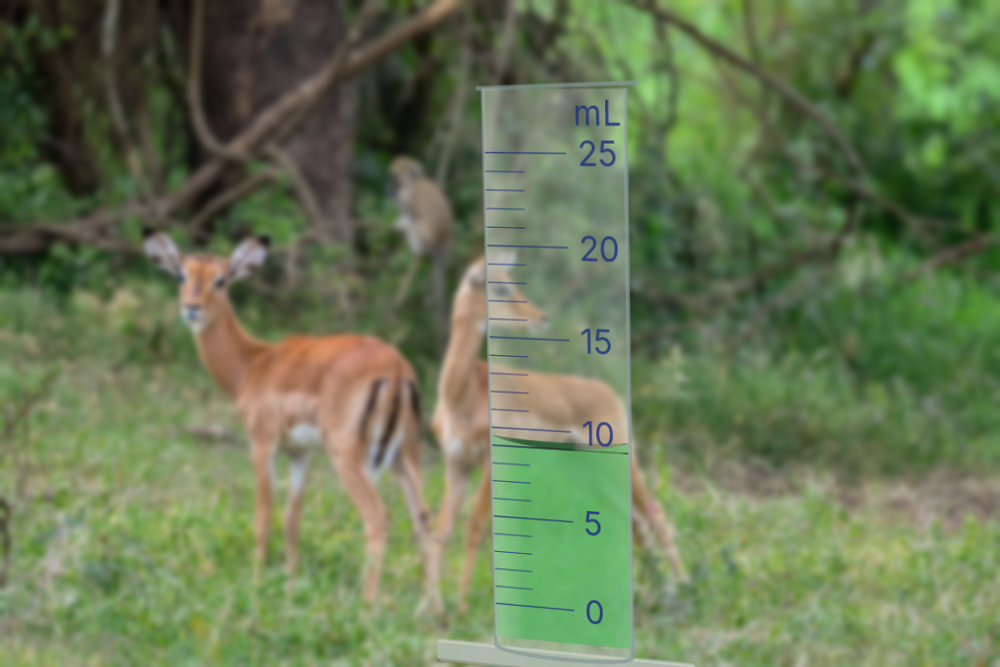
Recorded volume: 9 mL
